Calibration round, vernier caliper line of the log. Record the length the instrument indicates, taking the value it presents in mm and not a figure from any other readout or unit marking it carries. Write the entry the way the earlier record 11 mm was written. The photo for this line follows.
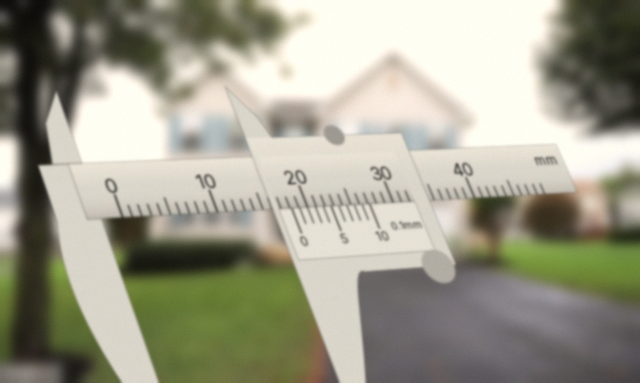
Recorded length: 18.2 mm
